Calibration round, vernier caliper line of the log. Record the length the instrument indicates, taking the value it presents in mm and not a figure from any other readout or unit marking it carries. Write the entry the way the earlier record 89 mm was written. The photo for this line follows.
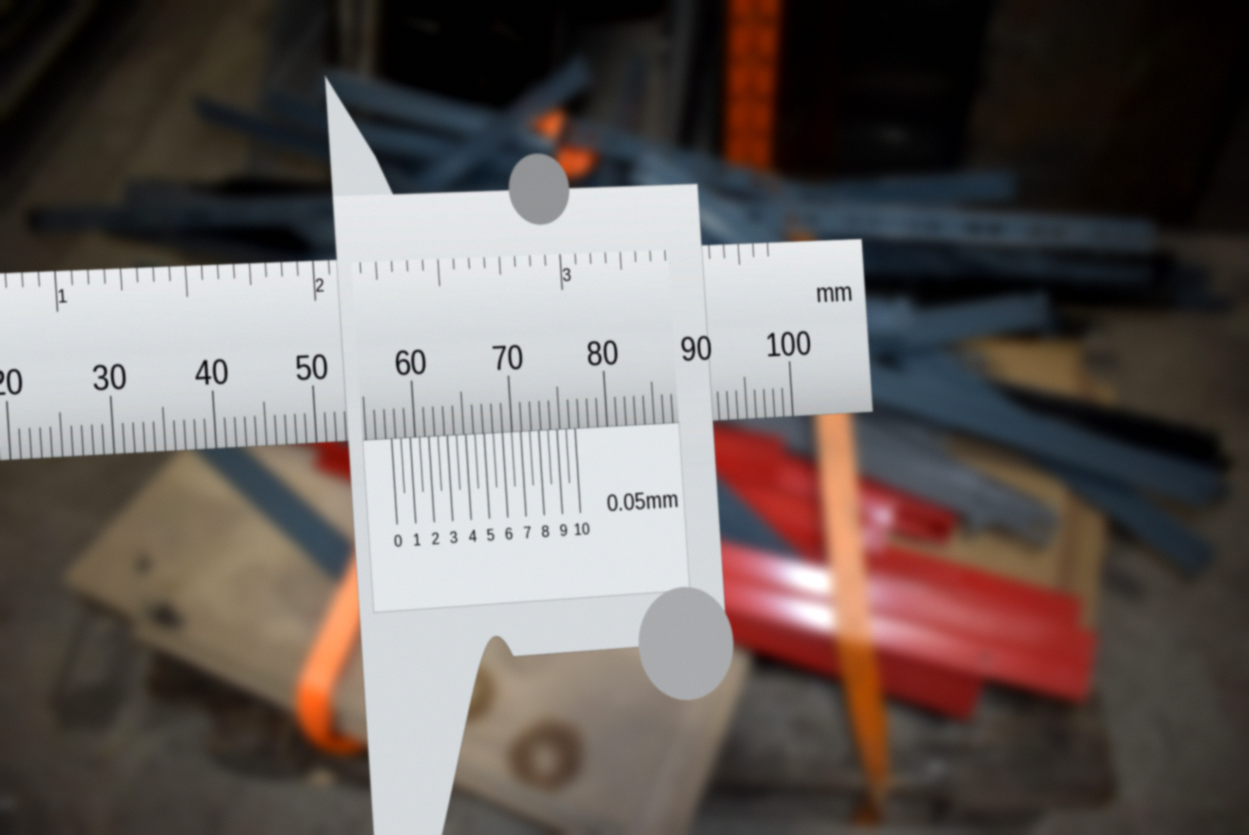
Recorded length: 57.6 mm
